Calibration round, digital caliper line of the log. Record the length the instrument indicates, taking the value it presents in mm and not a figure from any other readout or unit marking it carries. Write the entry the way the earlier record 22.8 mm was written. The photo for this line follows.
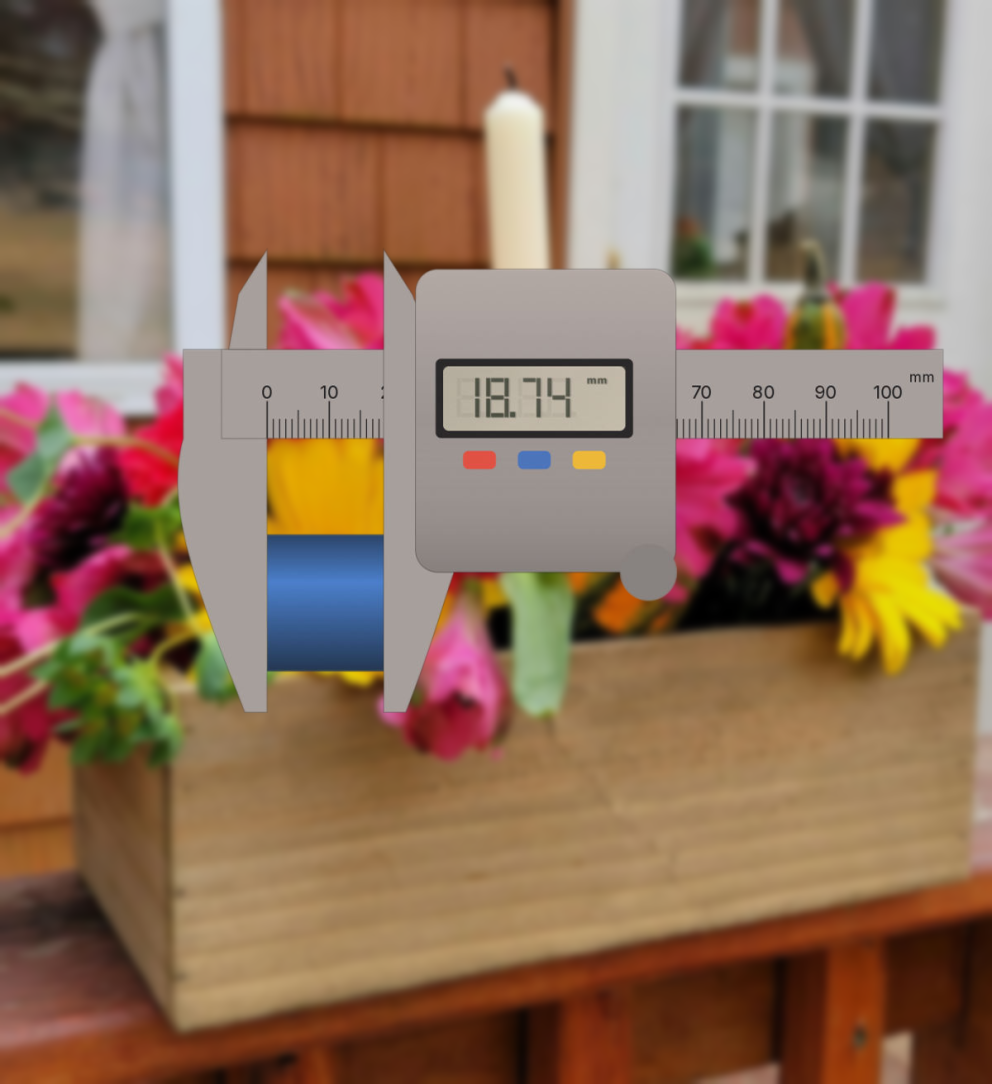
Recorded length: 18.74 mm
